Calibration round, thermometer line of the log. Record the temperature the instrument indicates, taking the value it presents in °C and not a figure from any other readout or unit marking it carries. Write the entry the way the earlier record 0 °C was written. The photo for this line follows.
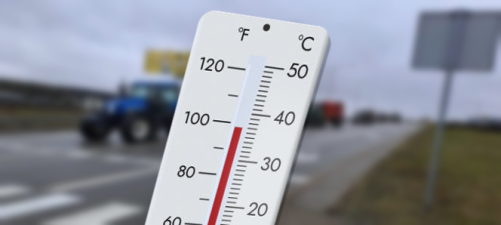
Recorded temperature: 37 °C
